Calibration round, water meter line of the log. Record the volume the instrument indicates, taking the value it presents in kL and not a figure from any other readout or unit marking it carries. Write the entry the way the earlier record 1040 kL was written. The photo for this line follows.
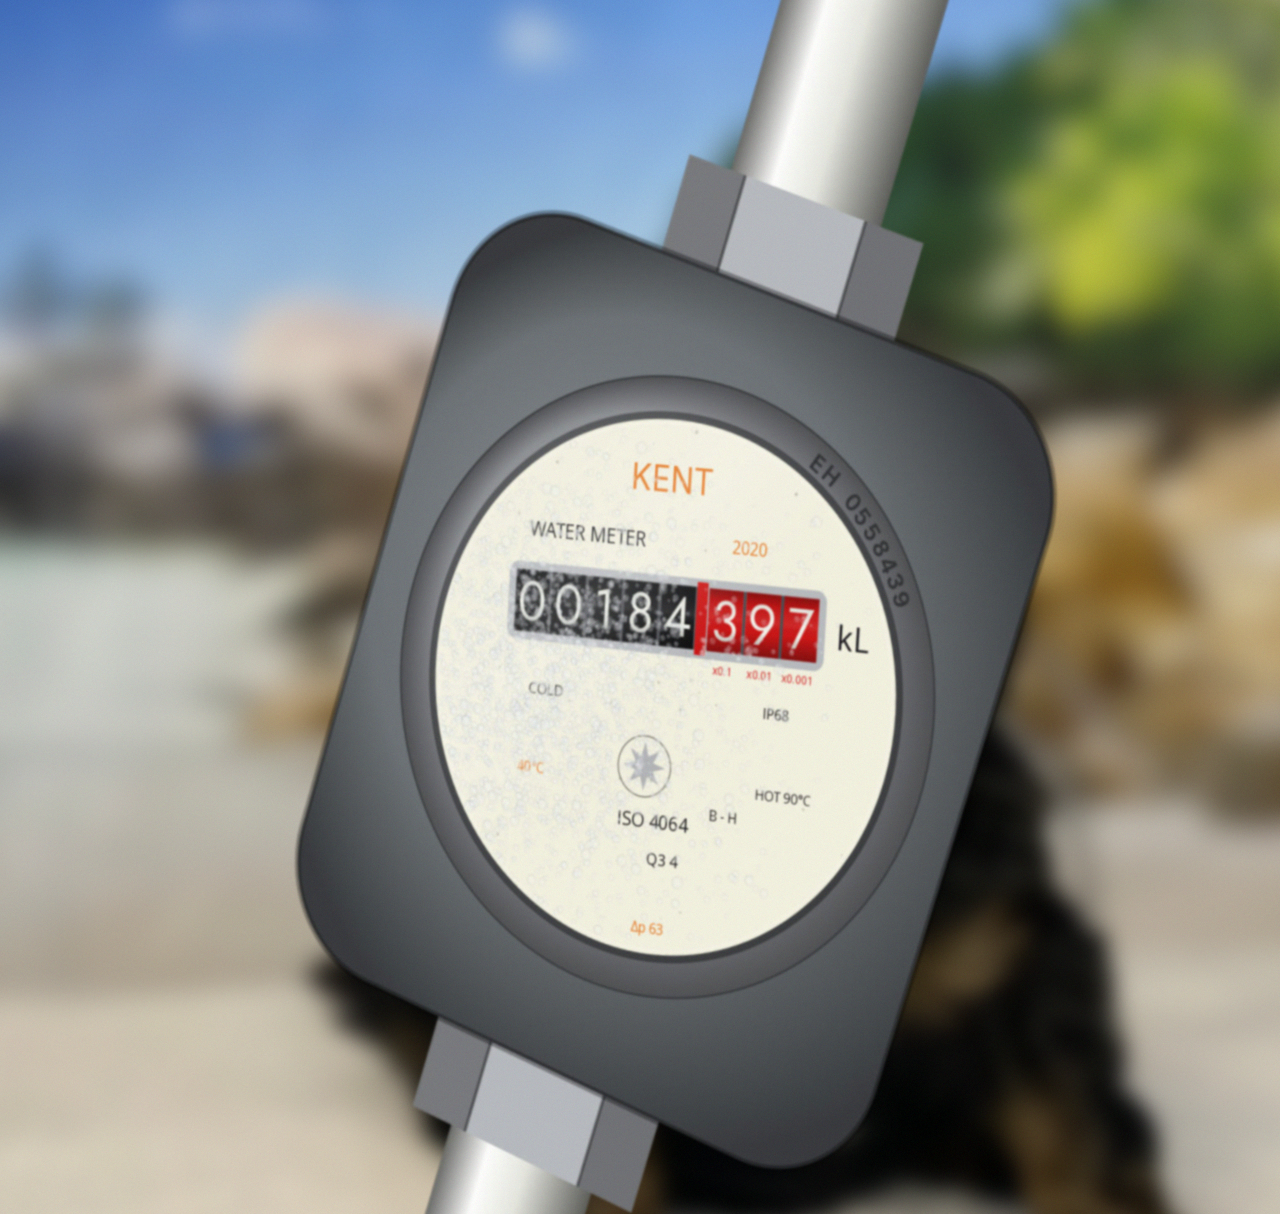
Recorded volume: 184.397 kL
